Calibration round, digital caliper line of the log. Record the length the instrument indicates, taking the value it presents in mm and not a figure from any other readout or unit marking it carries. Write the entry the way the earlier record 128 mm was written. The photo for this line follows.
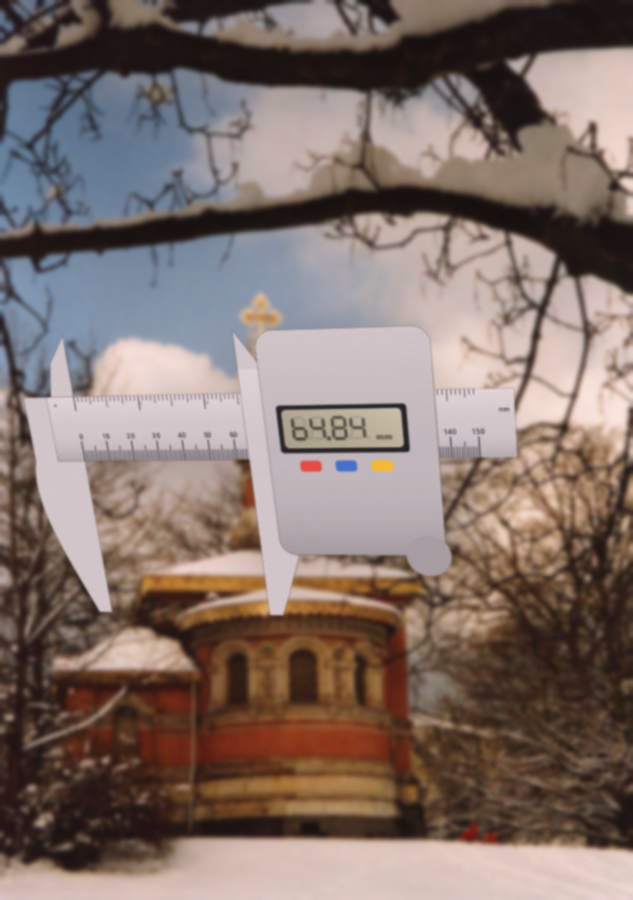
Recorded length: 64.84 mm
